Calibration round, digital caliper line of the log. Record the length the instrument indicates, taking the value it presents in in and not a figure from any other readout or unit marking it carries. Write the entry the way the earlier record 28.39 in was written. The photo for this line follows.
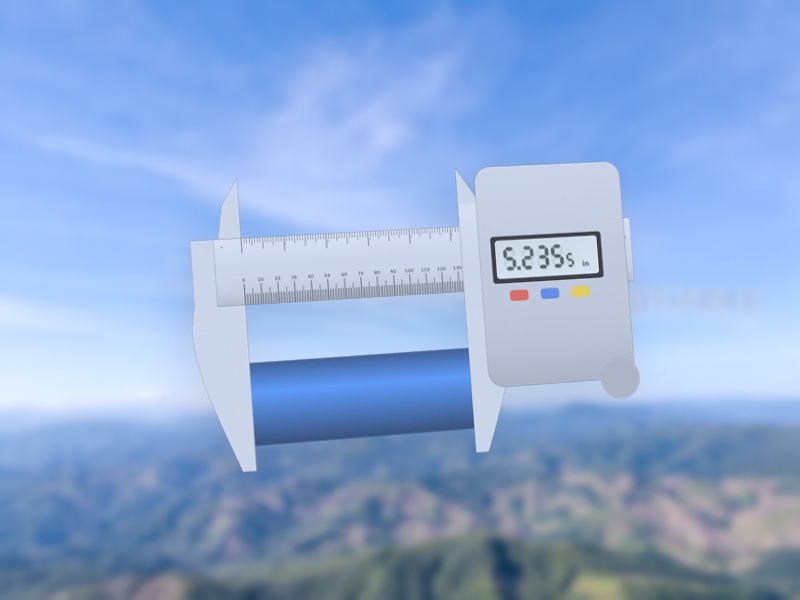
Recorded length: 5.2355 in
